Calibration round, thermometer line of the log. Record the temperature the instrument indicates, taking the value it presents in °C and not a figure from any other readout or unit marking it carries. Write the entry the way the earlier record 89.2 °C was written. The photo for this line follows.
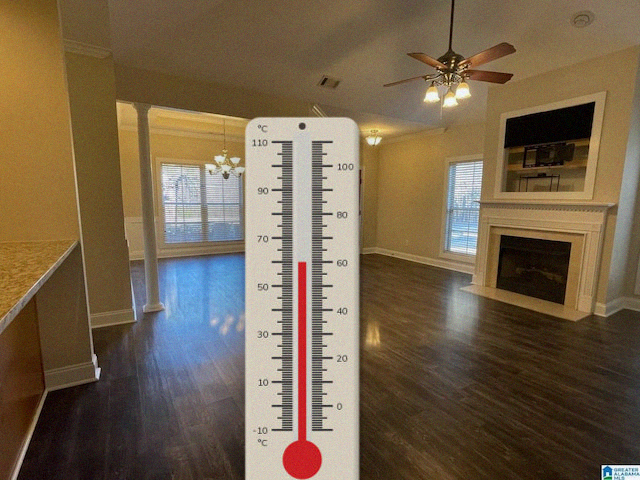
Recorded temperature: 60 °C
